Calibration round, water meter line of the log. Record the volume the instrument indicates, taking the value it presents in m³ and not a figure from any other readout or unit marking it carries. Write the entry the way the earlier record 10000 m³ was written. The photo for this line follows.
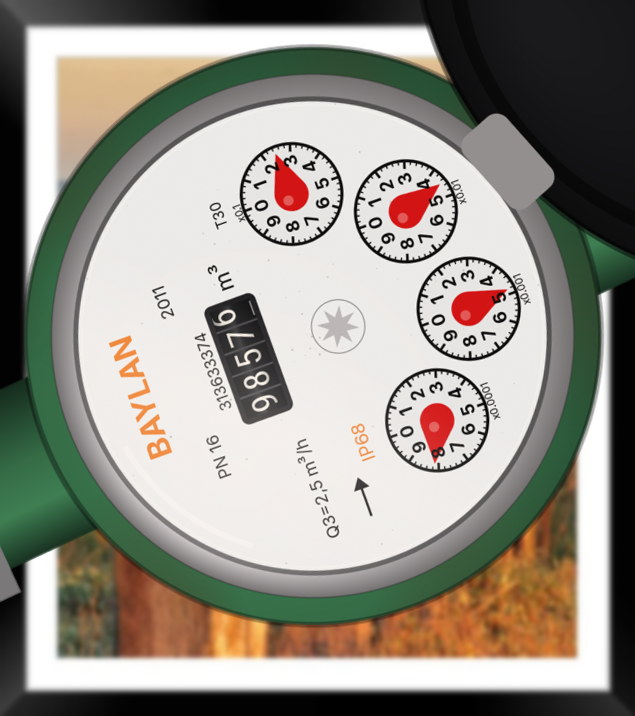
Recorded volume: 98576.2448 m³
